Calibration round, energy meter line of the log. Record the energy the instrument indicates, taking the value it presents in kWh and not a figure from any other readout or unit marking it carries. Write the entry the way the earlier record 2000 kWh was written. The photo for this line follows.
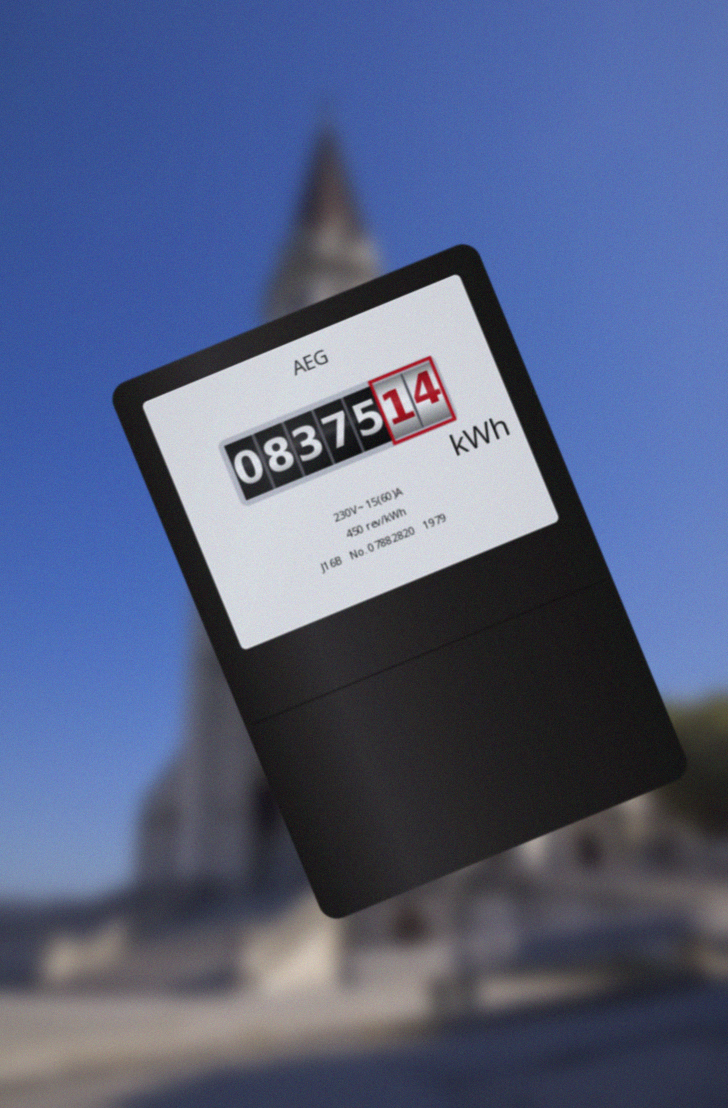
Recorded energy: 8375.14 kWh
